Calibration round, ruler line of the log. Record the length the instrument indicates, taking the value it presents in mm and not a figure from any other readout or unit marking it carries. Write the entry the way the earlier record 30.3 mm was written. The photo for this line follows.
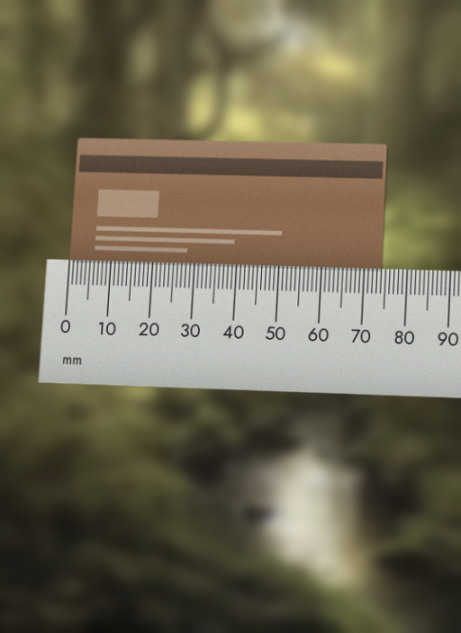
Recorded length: 74 mm
